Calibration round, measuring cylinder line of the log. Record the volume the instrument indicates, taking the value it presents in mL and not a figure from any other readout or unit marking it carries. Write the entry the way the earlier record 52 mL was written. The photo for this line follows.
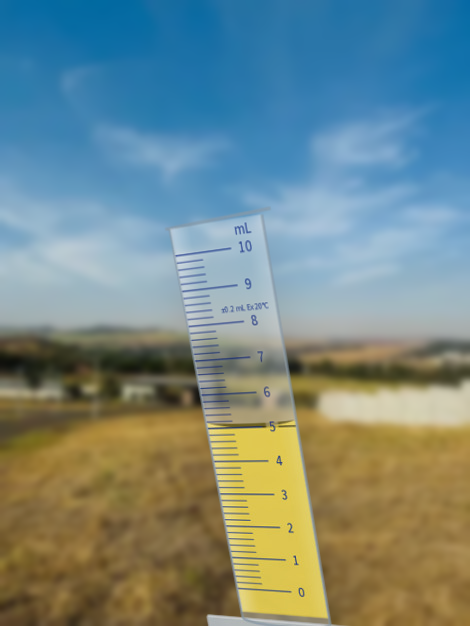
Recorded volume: 5 mL
